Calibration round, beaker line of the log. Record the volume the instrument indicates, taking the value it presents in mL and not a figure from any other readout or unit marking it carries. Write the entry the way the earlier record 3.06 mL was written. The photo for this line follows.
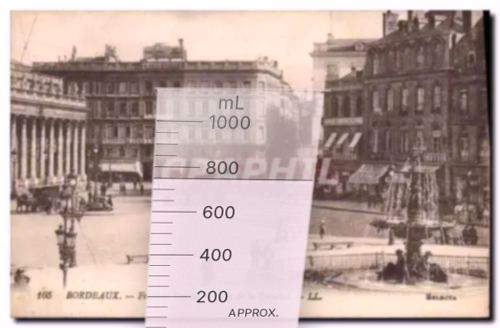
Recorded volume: 750 mL
